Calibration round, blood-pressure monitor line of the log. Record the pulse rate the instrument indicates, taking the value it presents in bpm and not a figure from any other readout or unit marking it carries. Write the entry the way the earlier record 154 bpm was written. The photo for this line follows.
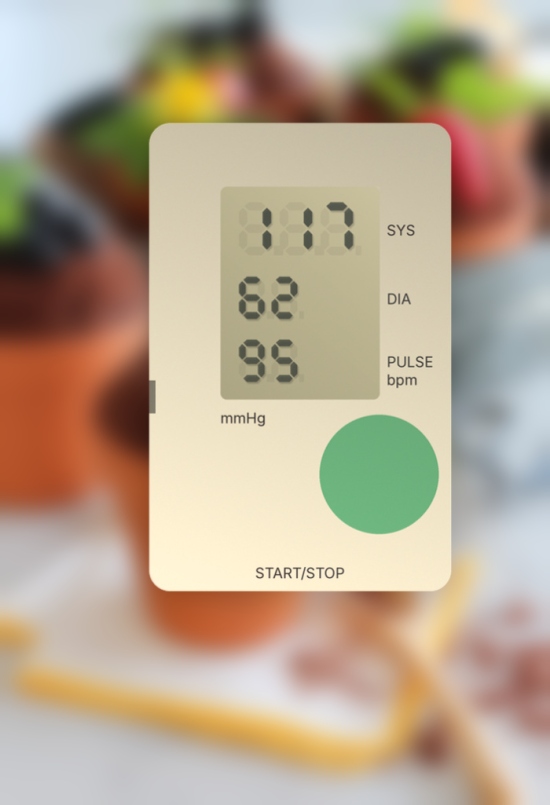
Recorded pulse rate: 95 bpm
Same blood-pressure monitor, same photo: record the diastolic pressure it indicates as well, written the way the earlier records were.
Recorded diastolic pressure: 62 mmHg
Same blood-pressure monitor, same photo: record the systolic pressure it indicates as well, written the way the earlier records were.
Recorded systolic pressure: 117 mmHg
